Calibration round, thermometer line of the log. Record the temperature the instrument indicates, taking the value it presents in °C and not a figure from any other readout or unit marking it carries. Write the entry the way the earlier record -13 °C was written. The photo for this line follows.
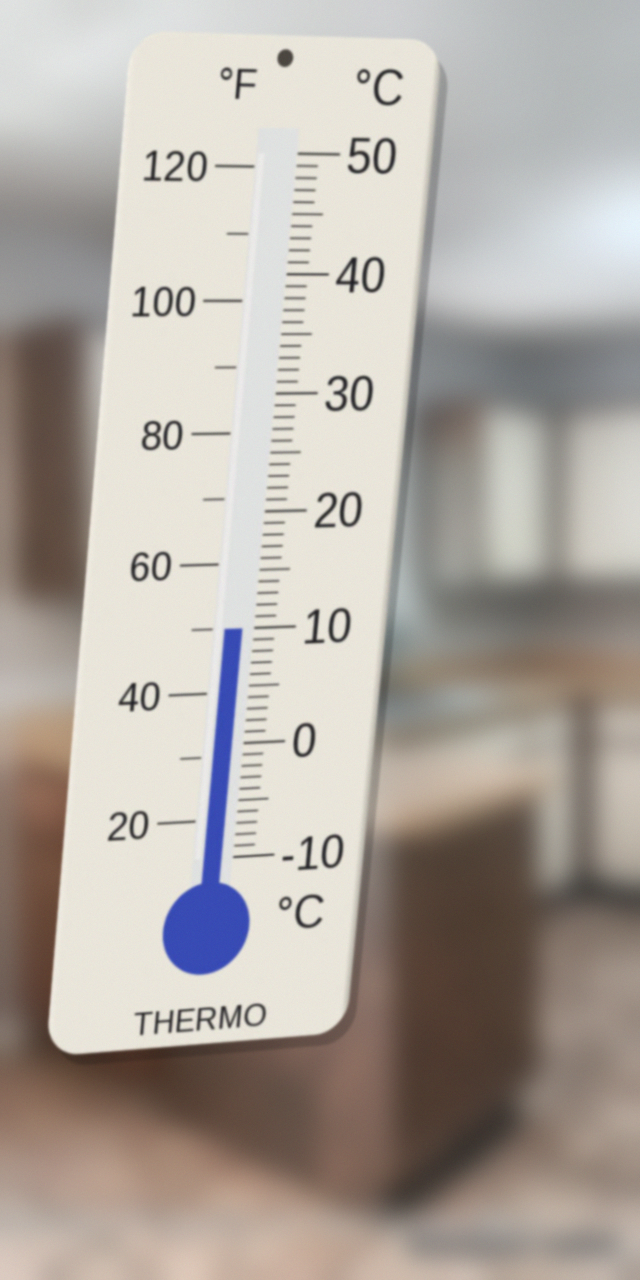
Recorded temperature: 10 °C
